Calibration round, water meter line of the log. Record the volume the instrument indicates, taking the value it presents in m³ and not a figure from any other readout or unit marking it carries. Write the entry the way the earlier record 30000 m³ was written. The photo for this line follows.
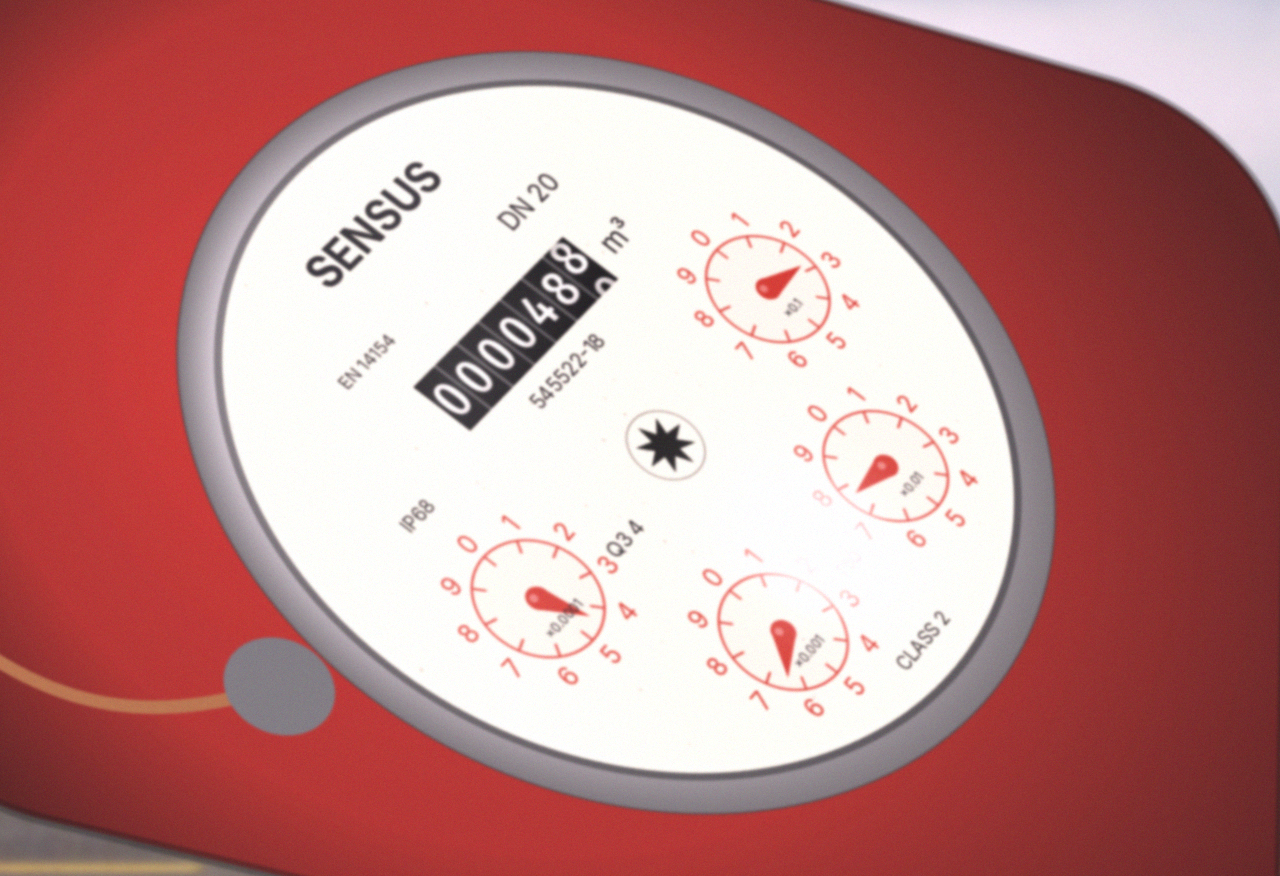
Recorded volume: 488.2764 m³
